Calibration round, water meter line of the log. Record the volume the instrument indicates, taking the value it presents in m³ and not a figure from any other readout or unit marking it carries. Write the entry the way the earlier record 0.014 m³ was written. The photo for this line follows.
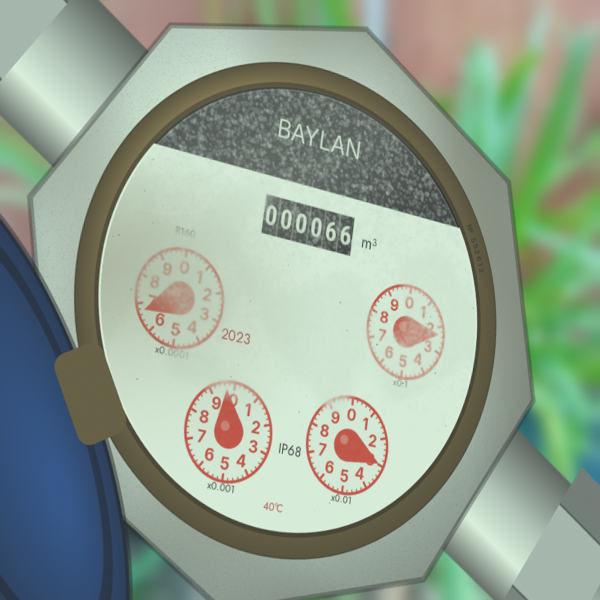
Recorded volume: 66.2296 m³
